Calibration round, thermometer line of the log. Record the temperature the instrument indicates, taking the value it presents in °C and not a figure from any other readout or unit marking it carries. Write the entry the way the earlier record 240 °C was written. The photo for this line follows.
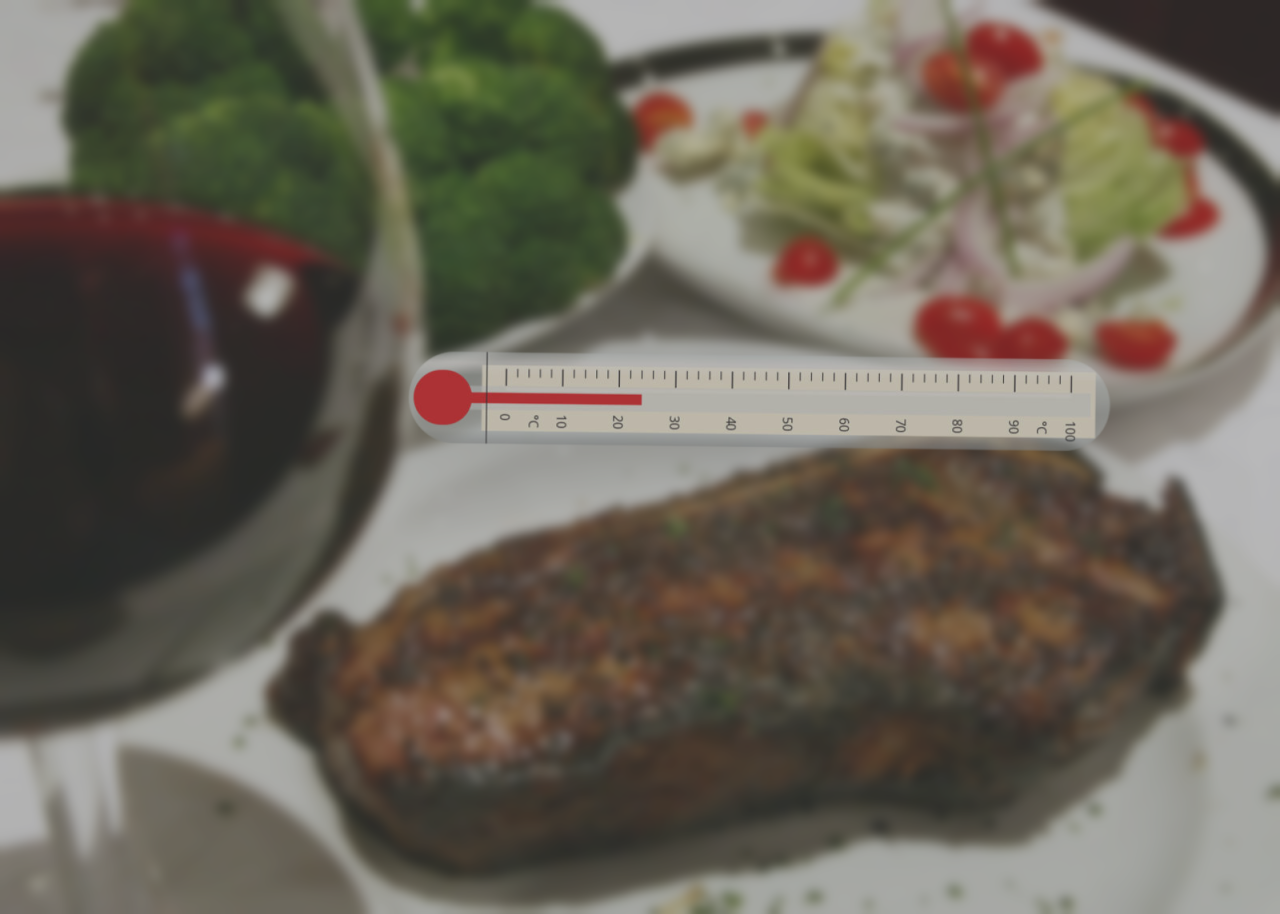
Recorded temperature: 24 °C
